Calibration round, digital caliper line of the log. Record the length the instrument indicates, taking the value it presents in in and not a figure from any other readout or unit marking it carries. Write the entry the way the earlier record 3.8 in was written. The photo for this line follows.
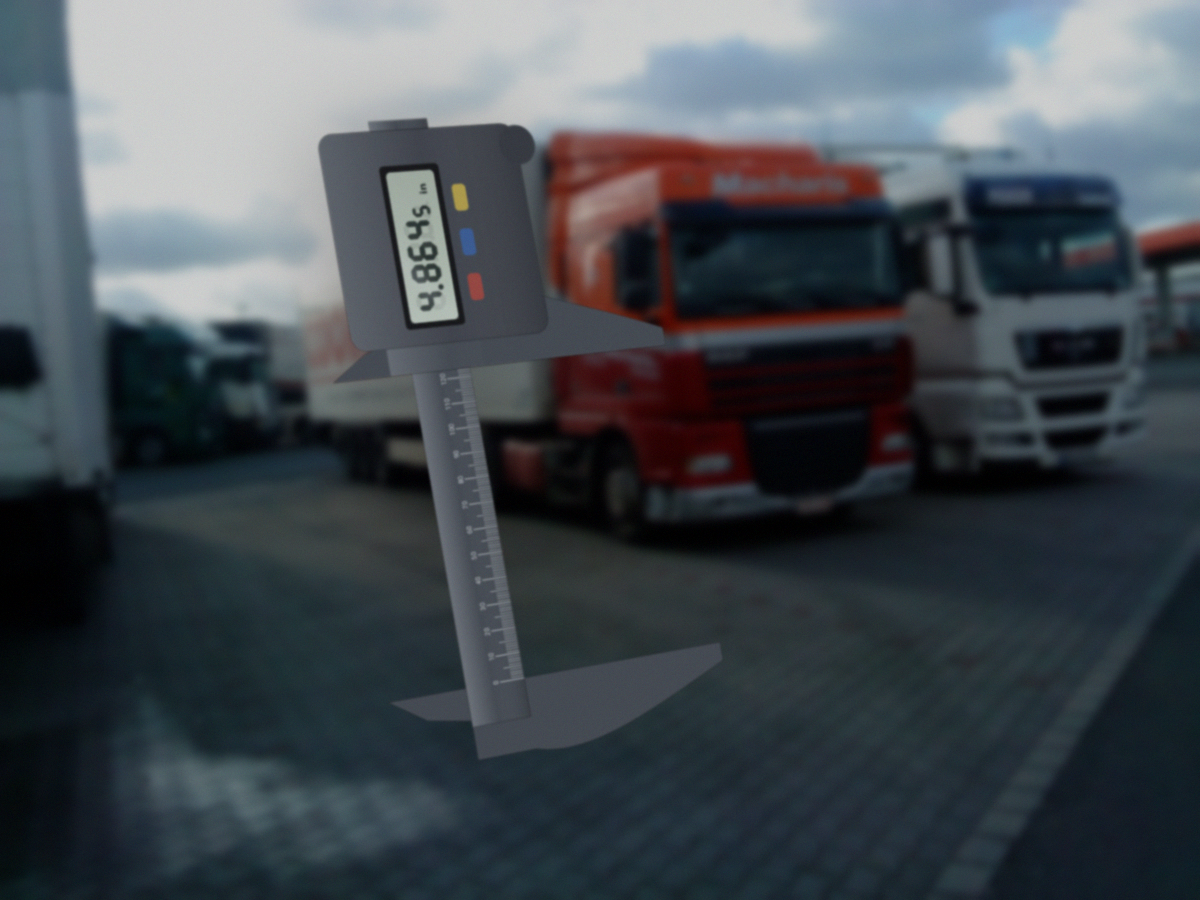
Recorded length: 4.8645 in
